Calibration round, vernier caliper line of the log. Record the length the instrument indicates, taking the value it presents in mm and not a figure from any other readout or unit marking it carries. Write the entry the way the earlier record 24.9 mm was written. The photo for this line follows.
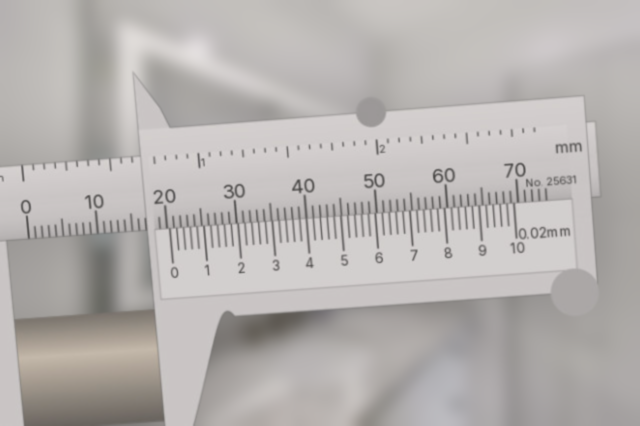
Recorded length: 20.4 mm
